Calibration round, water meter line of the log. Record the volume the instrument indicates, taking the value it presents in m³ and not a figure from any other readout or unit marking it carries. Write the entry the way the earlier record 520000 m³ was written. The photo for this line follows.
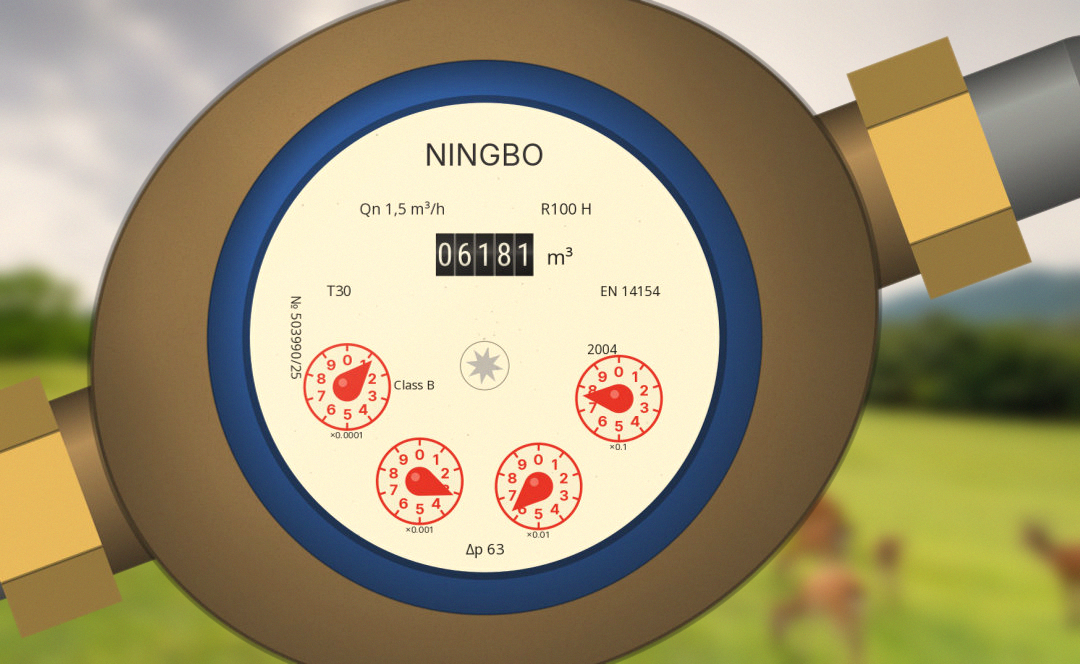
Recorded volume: 6181.7631 m³
